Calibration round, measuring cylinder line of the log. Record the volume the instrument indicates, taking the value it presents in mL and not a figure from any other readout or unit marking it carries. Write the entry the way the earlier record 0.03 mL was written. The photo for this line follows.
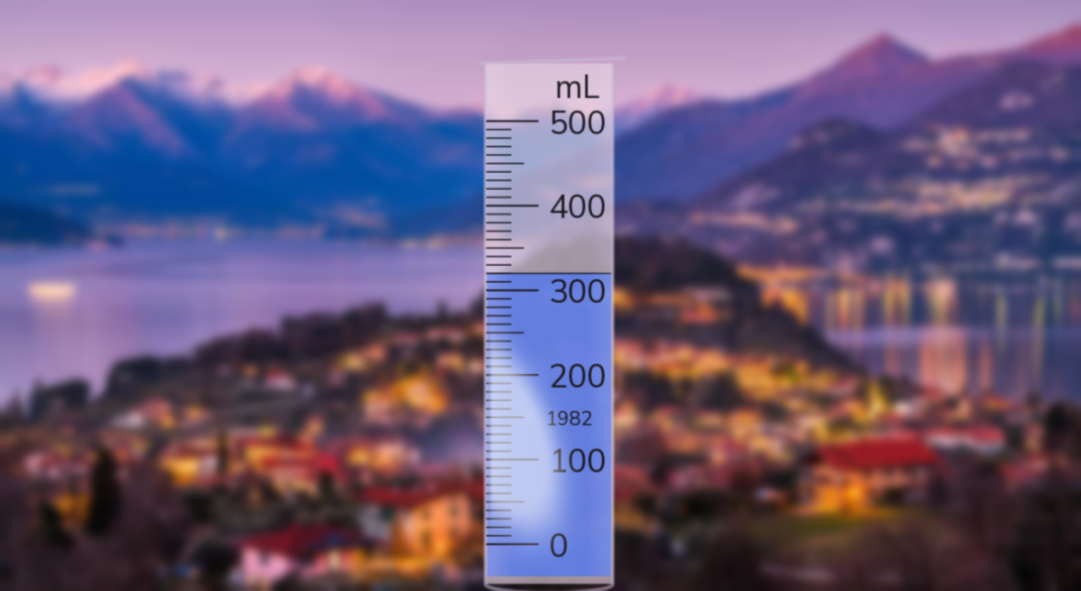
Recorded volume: 320 mL
